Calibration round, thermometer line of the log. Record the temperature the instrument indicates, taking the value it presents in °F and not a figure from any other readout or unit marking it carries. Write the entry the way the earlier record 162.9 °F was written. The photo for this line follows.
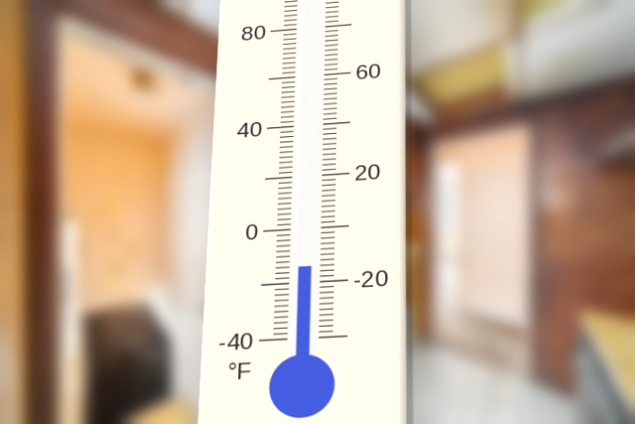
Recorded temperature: -14 °F
